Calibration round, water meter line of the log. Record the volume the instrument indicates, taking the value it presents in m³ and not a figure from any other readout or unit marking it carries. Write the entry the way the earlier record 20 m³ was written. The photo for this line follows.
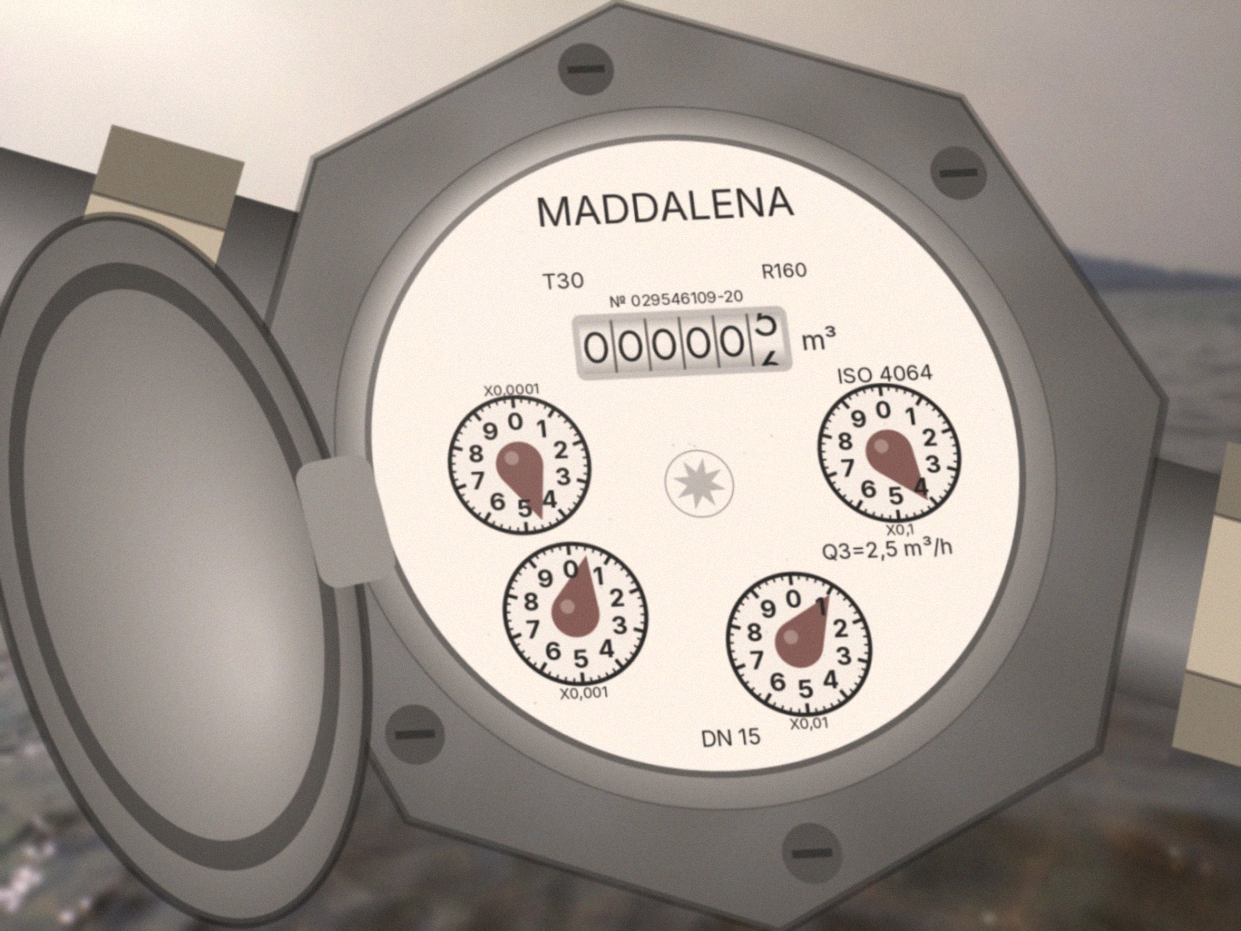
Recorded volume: 5.4104 m³
